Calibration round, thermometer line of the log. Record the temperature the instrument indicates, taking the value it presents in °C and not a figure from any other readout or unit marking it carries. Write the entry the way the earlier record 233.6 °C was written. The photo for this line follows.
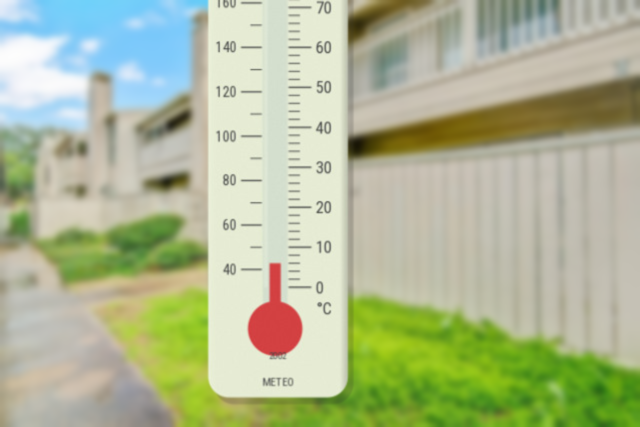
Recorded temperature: 6 °C
